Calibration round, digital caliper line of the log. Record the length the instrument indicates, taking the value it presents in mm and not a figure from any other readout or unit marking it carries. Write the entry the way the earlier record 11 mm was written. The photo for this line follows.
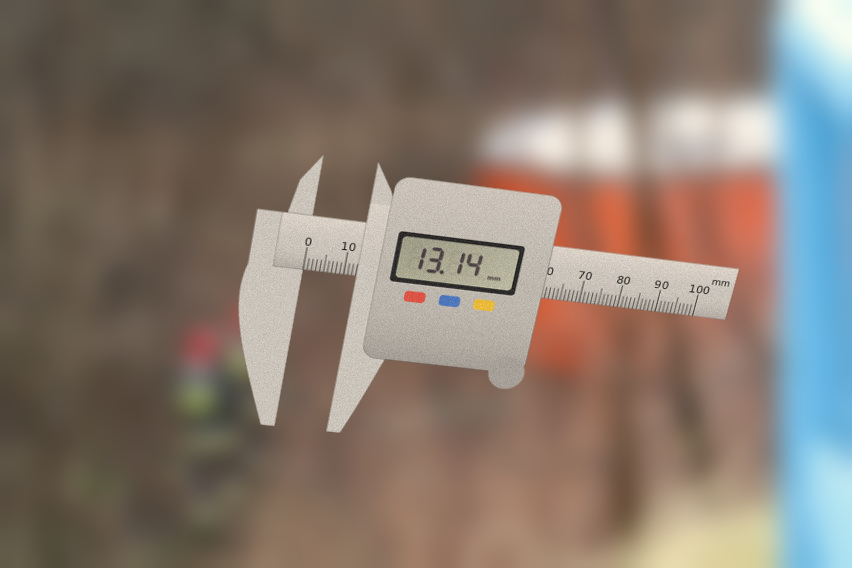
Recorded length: 13.14 mm
